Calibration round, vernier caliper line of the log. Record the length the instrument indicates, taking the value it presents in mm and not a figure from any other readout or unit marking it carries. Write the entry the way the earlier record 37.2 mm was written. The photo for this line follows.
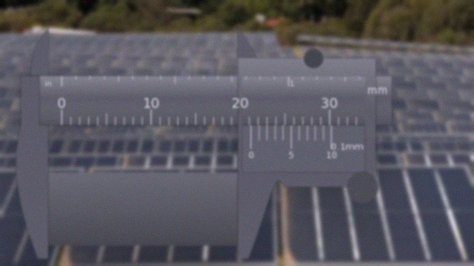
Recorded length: 21.2 mm
